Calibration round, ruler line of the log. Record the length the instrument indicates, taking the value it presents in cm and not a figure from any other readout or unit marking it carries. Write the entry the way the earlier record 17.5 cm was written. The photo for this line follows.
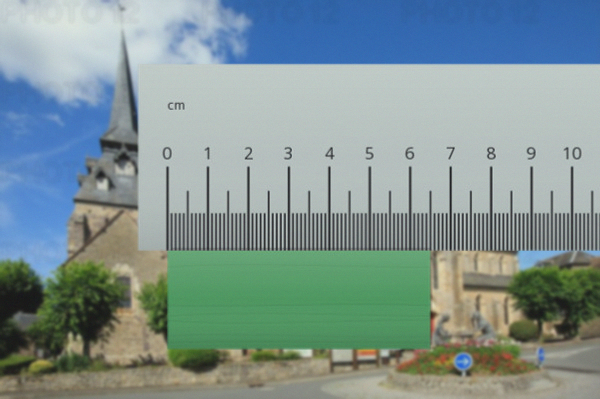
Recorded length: 6.5 cm
